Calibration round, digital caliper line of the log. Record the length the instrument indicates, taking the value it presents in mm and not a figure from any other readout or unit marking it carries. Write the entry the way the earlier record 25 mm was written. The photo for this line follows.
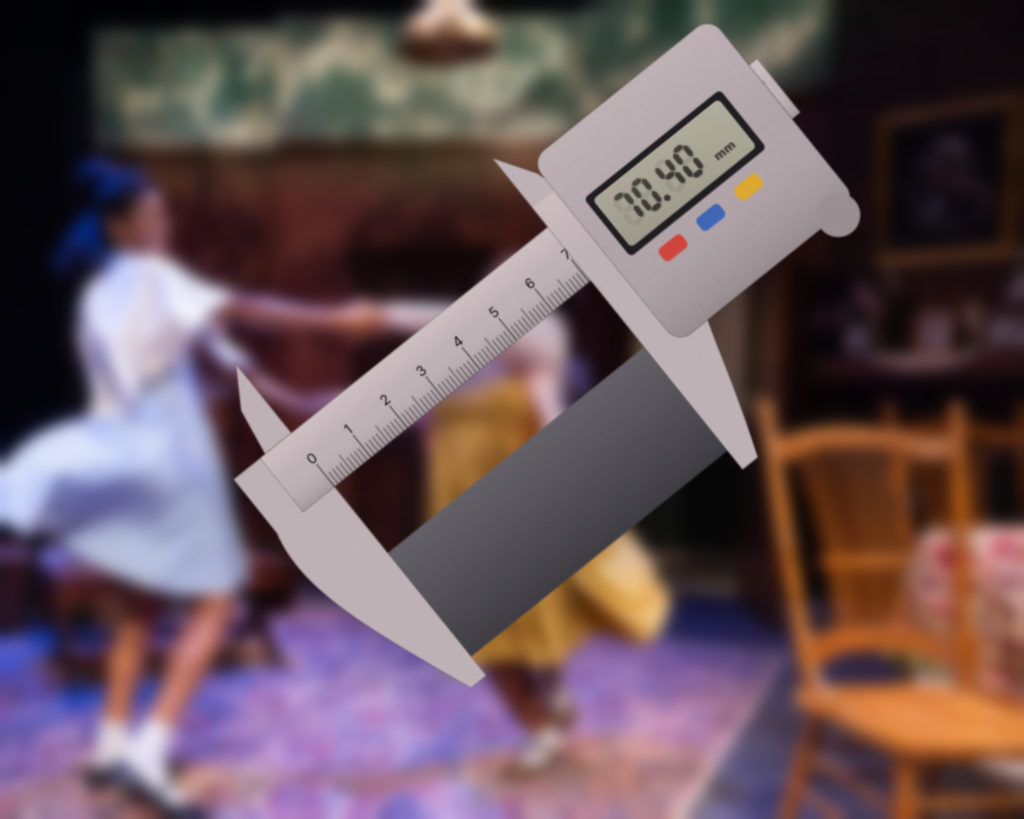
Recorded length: 70.40 mm
